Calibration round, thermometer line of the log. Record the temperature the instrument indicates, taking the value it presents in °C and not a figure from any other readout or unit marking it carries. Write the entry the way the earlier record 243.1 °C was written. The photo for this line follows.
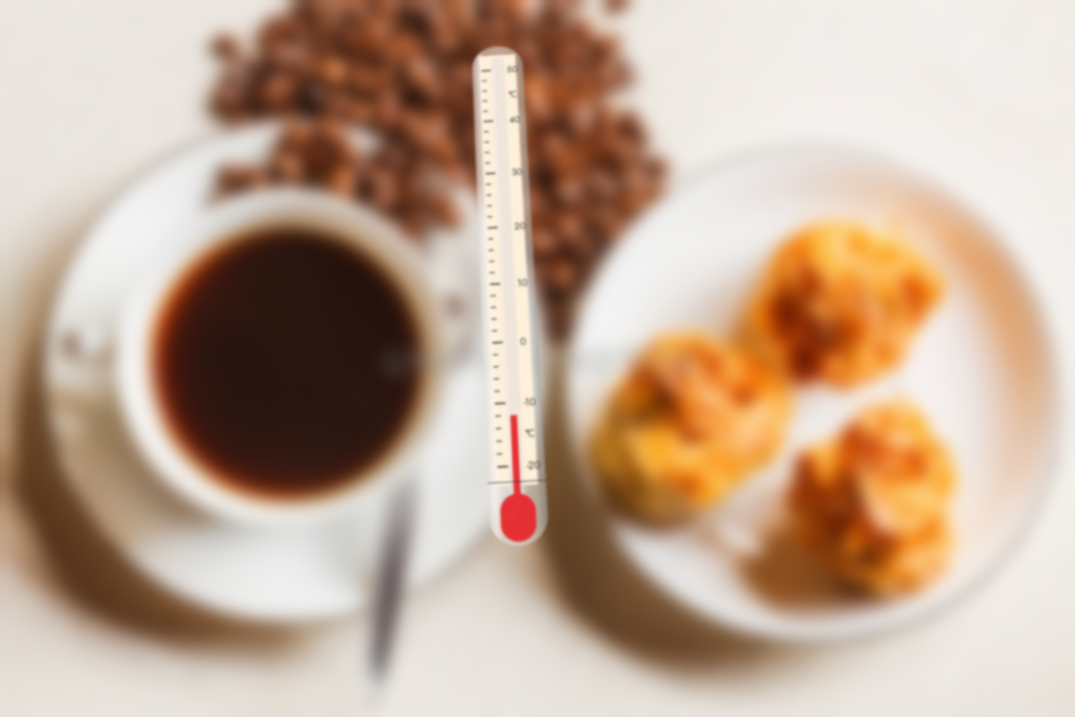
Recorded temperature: -12 °C
